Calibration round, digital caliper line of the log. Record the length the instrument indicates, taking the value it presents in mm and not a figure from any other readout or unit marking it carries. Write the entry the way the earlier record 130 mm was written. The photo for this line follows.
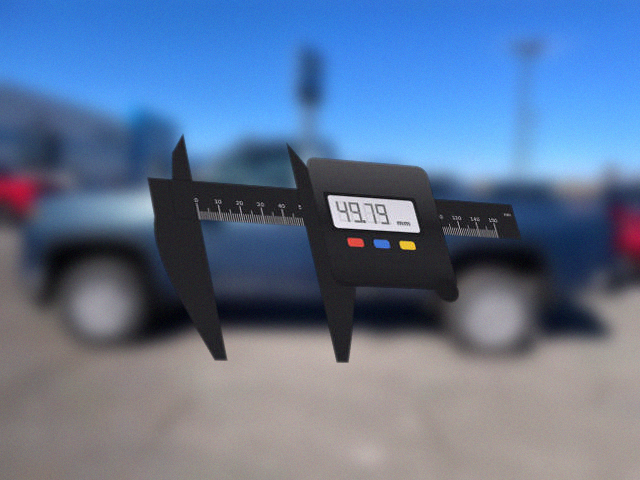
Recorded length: 49.79 mm
